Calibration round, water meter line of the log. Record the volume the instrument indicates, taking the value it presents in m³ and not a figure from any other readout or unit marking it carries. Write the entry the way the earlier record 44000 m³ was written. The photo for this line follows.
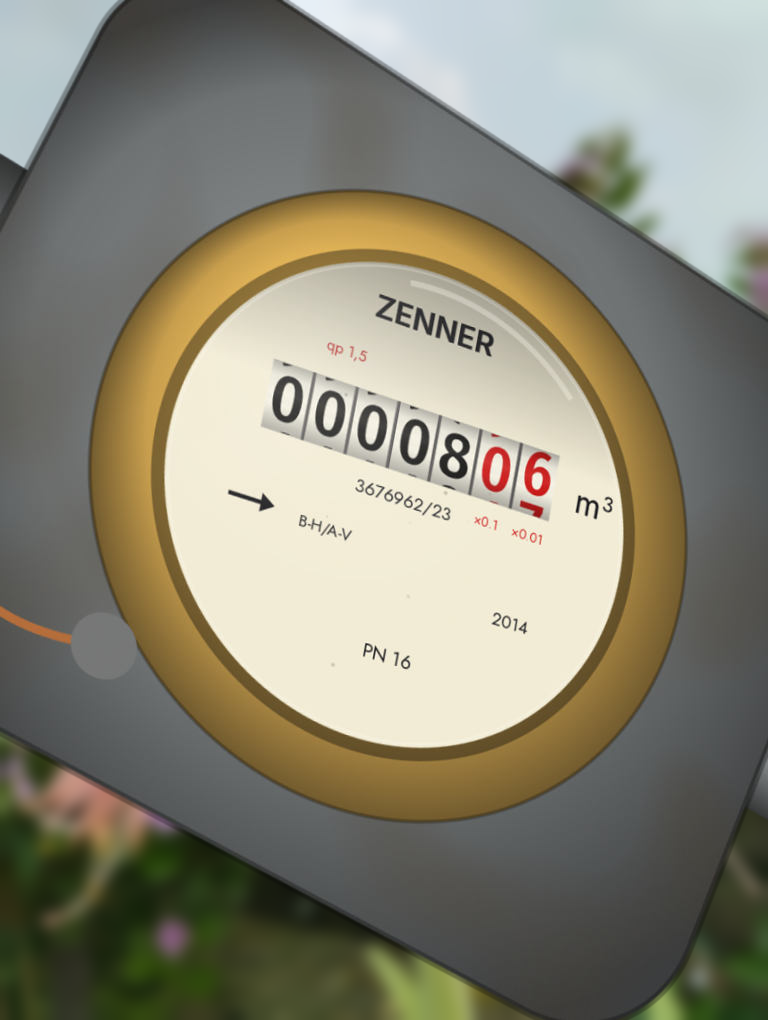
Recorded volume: 8.06 m³
